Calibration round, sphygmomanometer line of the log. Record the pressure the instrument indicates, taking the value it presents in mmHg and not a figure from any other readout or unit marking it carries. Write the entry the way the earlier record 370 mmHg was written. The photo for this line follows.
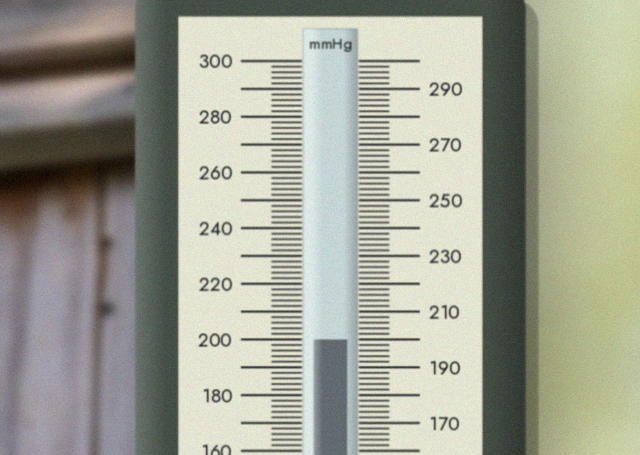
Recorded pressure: 200 mmHg
